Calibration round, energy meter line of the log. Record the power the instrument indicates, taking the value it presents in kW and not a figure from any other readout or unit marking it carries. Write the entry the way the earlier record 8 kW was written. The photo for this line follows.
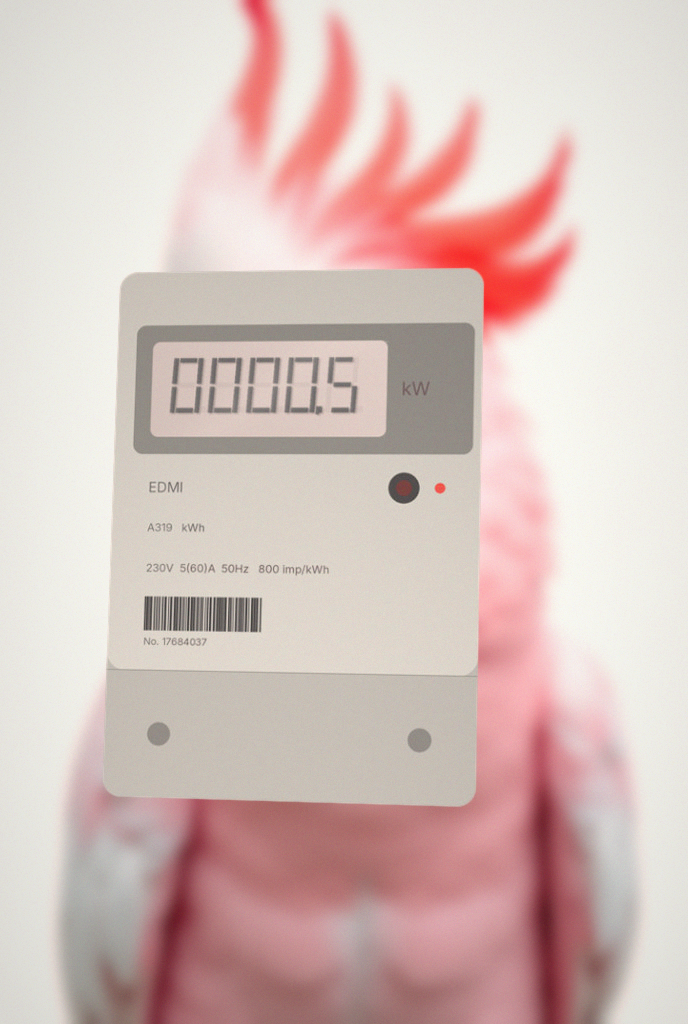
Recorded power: 0.5 kW
